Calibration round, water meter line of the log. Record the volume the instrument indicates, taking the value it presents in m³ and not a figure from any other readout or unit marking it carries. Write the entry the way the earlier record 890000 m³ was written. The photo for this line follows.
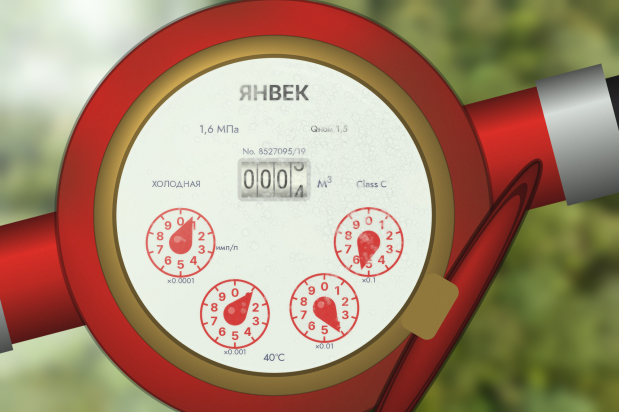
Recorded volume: 3.5410 m³
